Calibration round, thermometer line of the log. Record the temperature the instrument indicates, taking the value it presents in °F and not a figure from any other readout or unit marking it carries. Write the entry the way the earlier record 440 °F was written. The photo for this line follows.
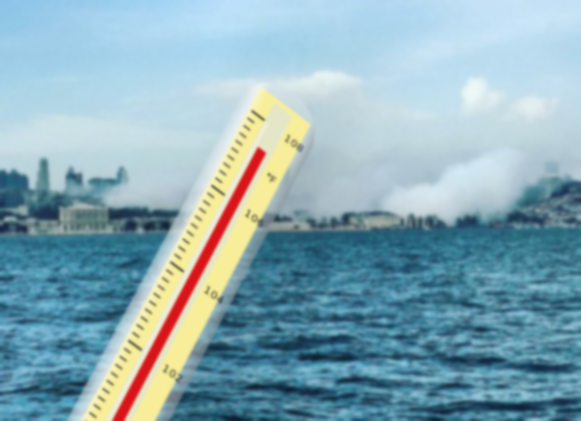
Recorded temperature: 107.4 °F
